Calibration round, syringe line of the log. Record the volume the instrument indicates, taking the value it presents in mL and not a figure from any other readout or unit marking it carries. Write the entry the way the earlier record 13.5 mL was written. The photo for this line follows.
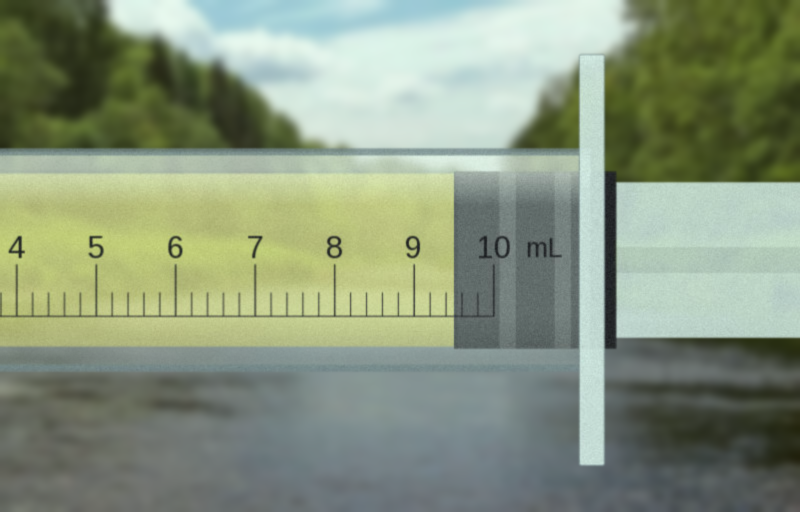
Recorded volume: 9.5 mL
